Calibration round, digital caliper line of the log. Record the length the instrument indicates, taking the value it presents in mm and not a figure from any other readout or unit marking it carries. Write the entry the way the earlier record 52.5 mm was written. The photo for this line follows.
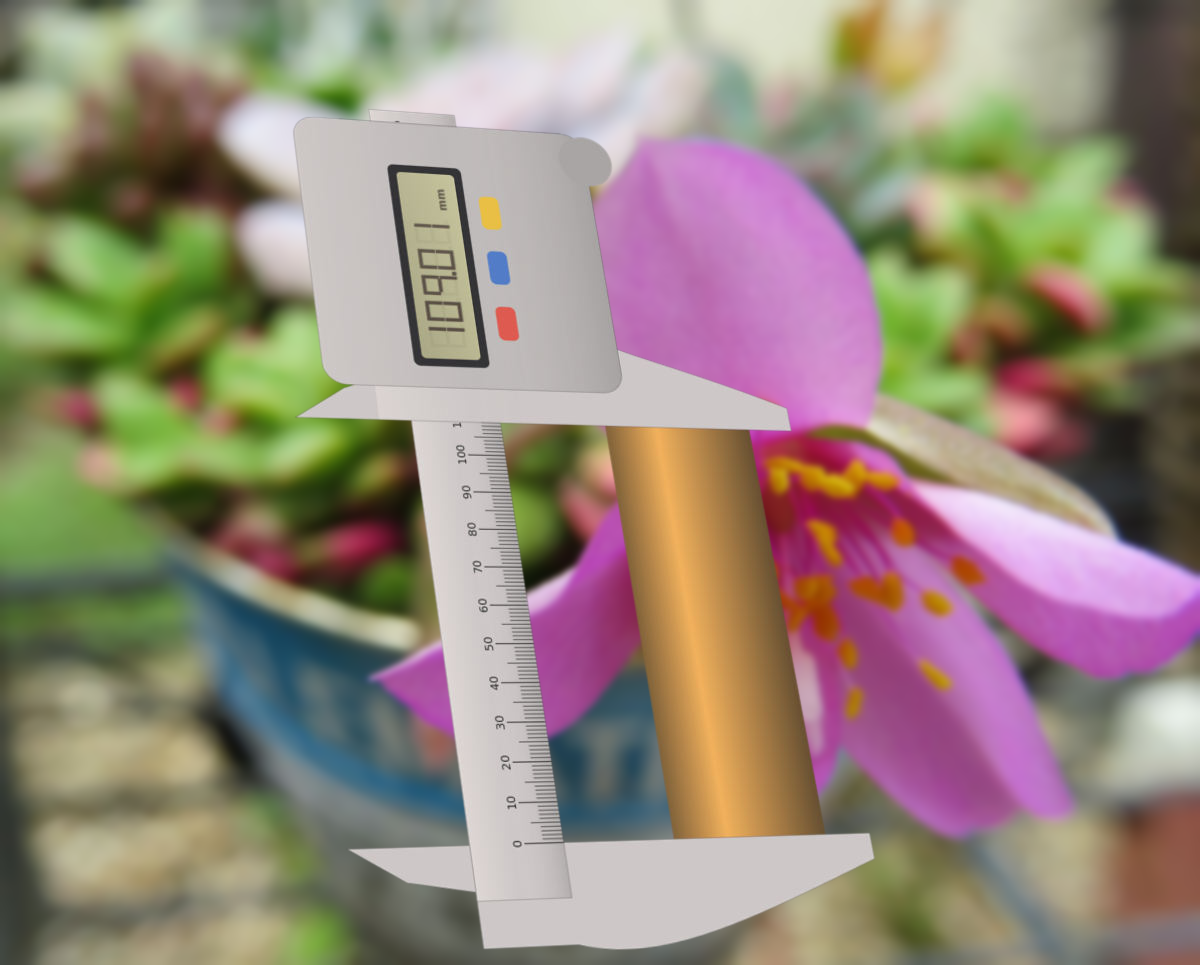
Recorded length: 109.01 mm
